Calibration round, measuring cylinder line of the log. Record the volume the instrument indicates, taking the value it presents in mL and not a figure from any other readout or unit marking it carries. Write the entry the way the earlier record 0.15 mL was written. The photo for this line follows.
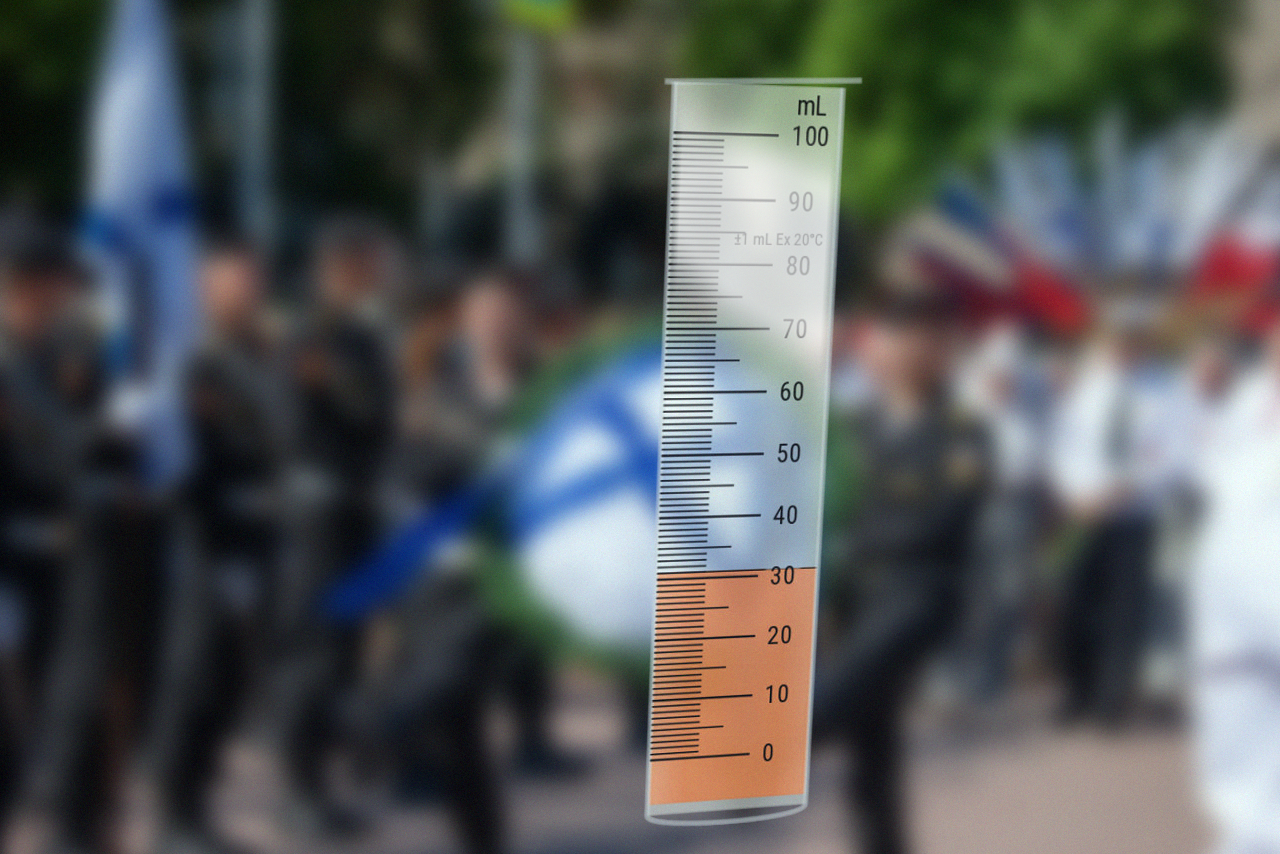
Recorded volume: 31 mL
